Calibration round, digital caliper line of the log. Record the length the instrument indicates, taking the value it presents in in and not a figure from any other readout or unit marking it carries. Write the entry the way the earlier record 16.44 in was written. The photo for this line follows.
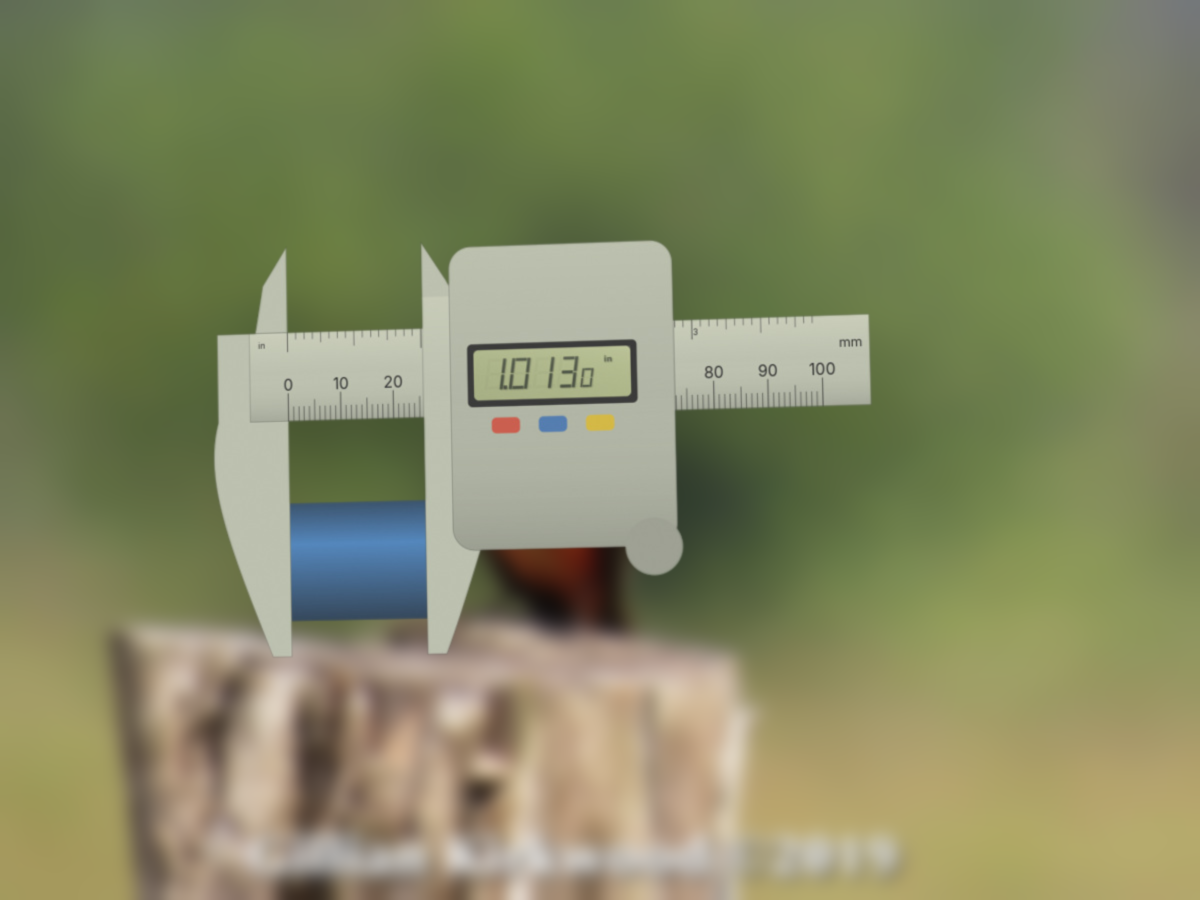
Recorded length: 1.0130 in
